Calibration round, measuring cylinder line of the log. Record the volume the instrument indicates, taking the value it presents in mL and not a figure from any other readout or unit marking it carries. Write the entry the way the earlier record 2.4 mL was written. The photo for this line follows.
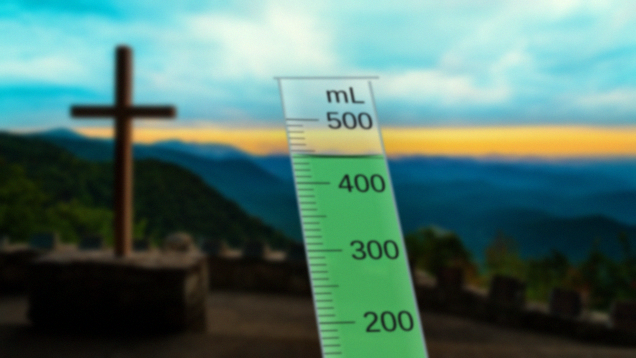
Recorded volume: 440 mL
